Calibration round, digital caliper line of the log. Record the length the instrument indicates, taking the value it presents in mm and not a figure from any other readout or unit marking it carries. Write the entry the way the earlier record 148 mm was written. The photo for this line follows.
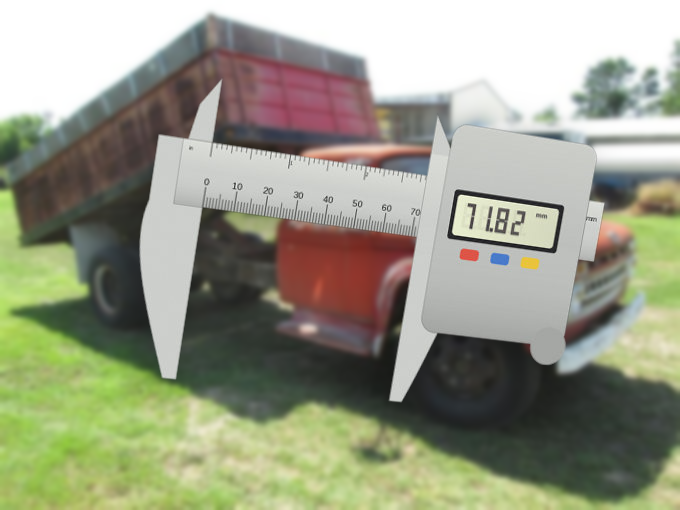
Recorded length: 71.82 mm
